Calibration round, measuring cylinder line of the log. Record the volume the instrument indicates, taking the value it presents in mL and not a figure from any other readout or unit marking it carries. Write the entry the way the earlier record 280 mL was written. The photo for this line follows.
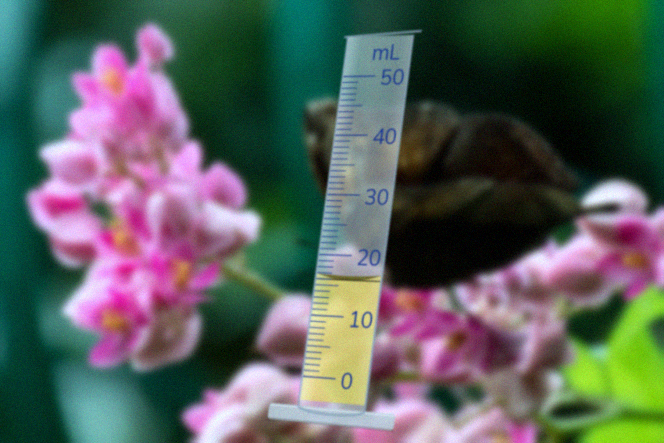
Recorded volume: 16 mL
